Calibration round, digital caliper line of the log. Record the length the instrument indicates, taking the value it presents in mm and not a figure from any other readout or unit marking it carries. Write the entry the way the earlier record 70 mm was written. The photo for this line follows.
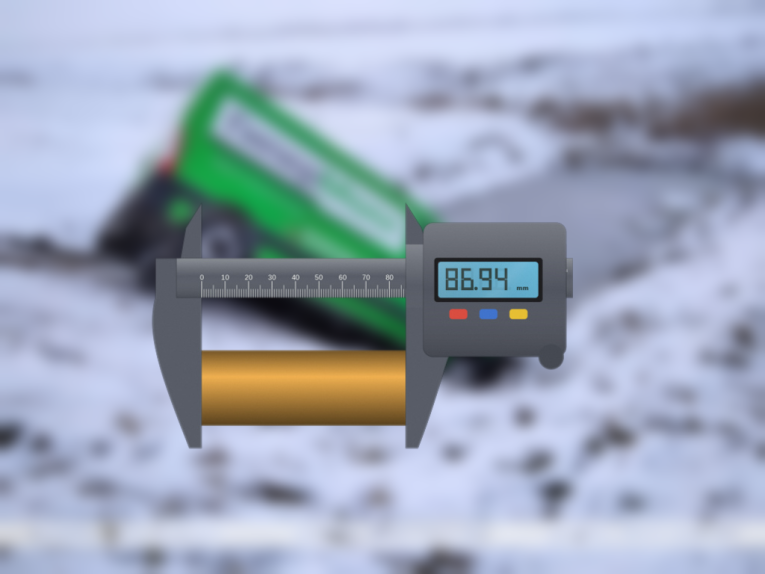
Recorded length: 86.94 mm
